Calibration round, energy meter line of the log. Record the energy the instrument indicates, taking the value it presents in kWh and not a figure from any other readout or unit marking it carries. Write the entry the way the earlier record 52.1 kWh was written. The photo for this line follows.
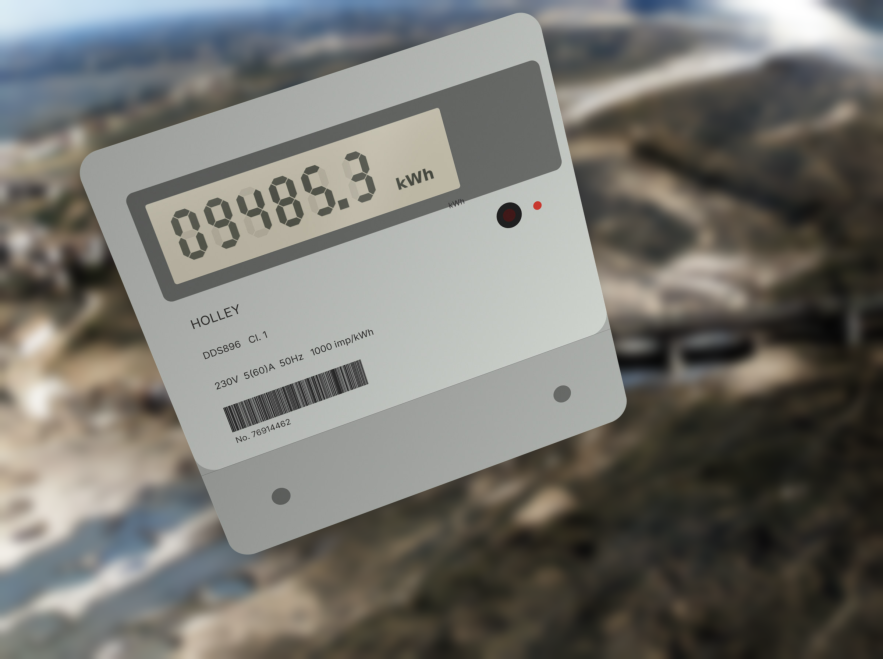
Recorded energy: 9485.3 kWh
